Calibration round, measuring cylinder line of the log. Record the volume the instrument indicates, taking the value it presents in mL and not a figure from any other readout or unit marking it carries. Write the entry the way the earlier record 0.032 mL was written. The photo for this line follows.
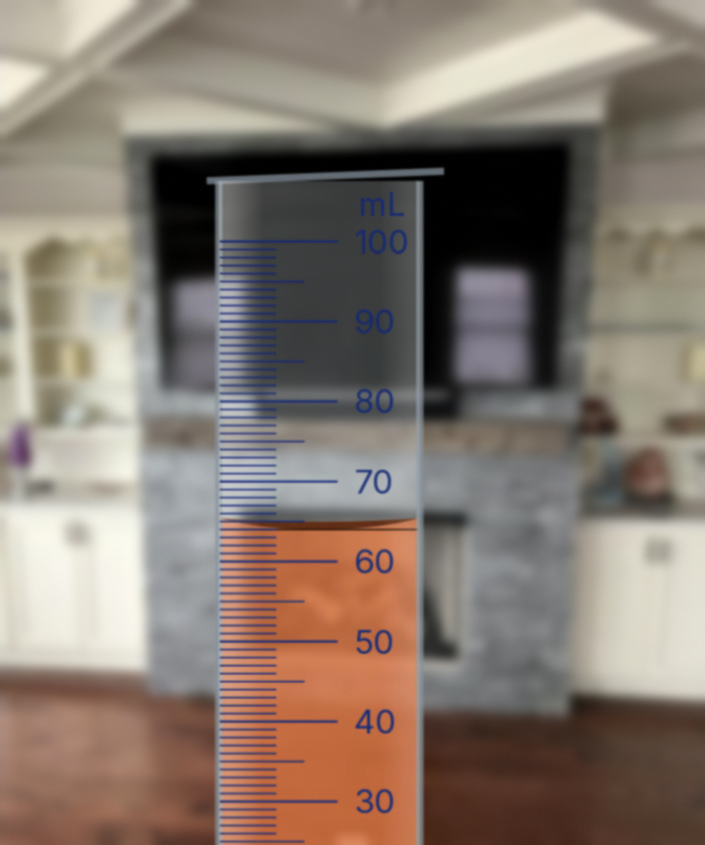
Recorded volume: 64 mL
